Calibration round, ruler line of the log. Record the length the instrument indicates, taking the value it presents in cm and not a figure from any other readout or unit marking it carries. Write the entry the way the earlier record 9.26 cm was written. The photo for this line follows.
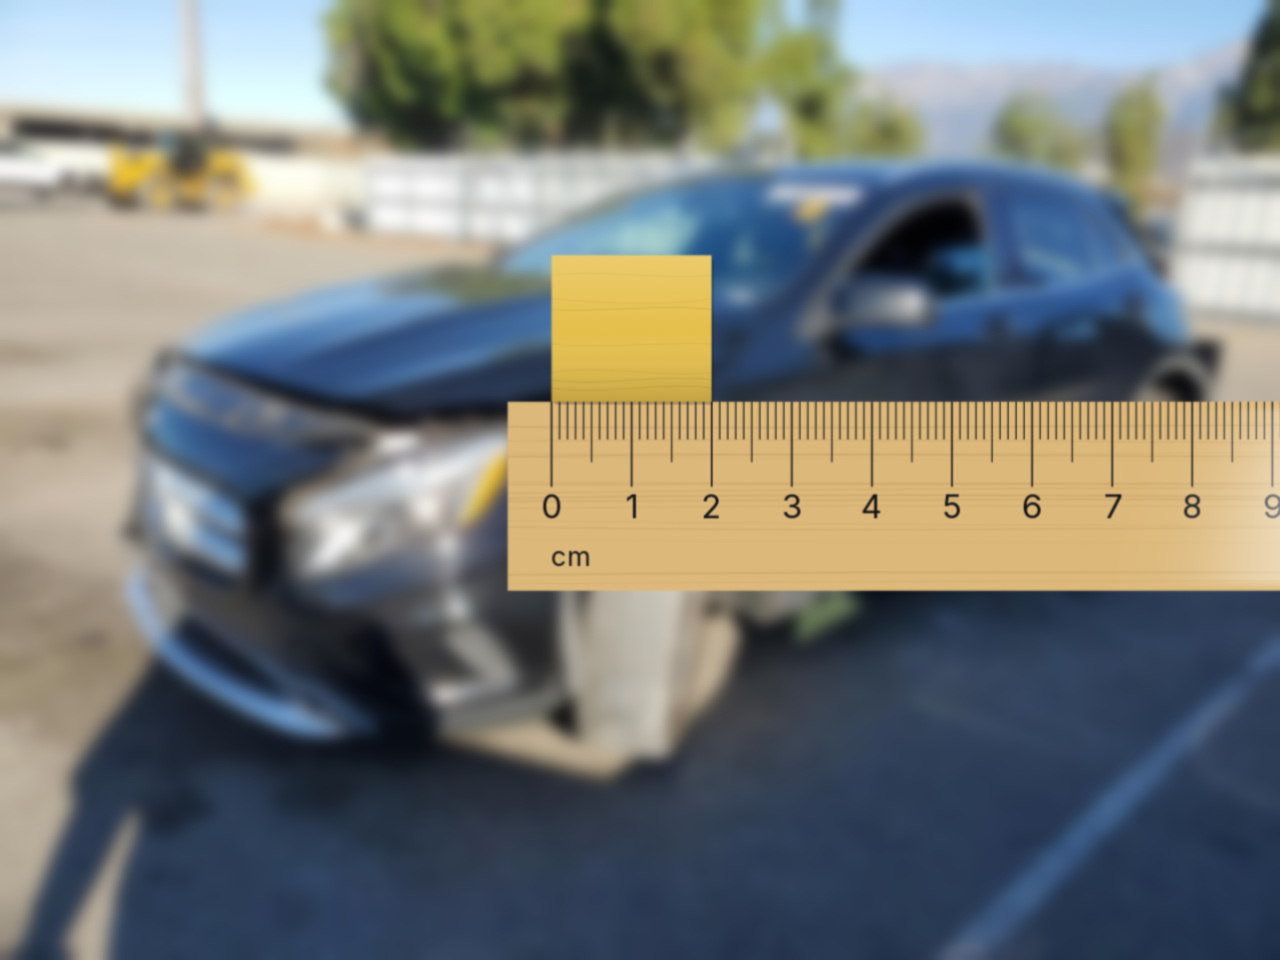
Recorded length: 2 cm
